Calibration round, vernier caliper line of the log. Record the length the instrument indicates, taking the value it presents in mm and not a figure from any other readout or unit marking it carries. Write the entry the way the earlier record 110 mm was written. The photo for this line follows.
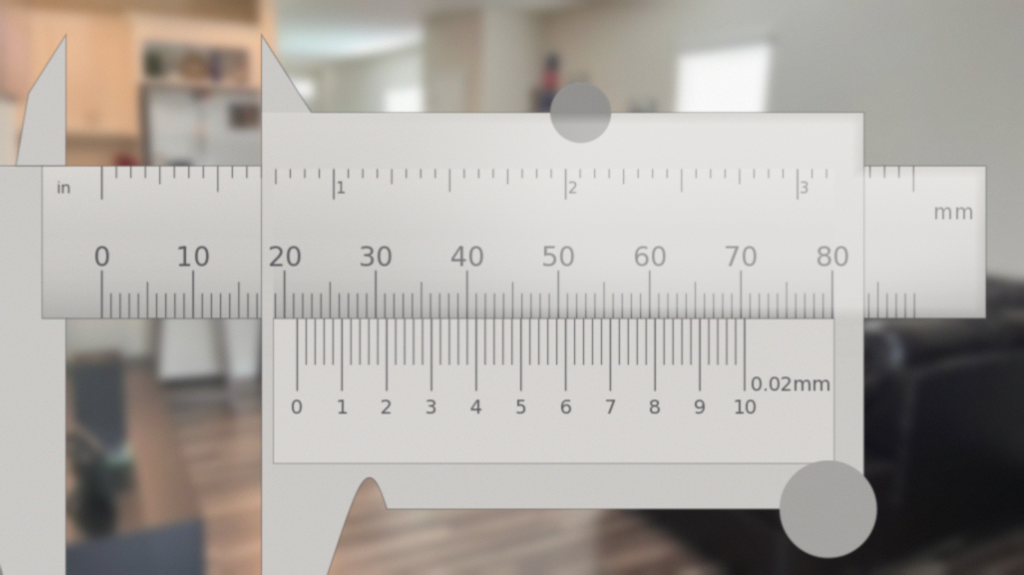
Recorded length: 21.4 mm
